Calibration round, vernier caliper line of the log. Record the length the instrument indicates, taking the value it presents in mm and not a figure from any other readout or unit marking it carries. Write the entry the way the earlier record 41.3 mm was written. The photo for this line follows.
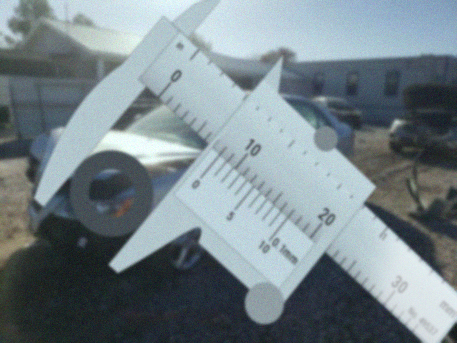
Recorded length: 8.0 mm
